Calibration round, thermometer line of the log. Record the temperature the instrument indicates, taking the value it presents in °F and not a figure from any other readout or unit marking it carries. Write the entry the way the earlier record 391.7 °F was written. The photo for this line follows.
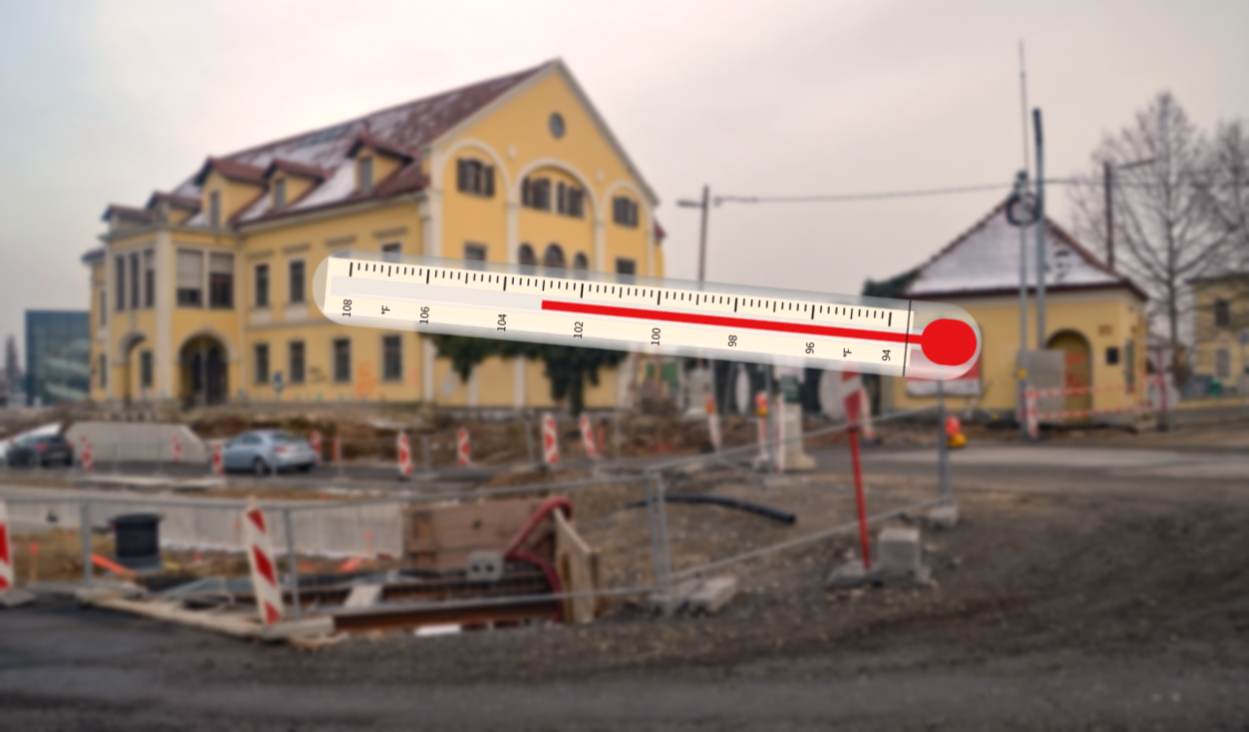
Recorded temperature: 103 °F
